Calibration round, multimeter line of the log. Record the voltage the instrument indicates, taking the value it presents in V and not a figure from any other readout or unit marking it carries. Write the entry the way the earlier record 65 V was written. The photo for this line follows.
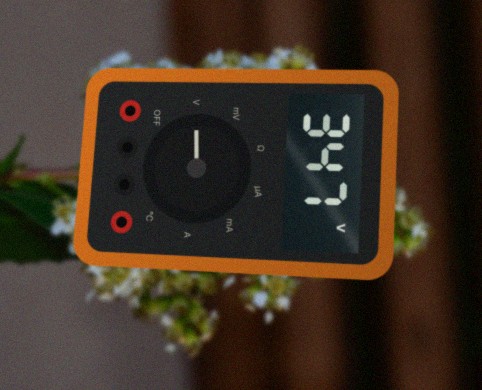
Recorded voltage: 347 V
